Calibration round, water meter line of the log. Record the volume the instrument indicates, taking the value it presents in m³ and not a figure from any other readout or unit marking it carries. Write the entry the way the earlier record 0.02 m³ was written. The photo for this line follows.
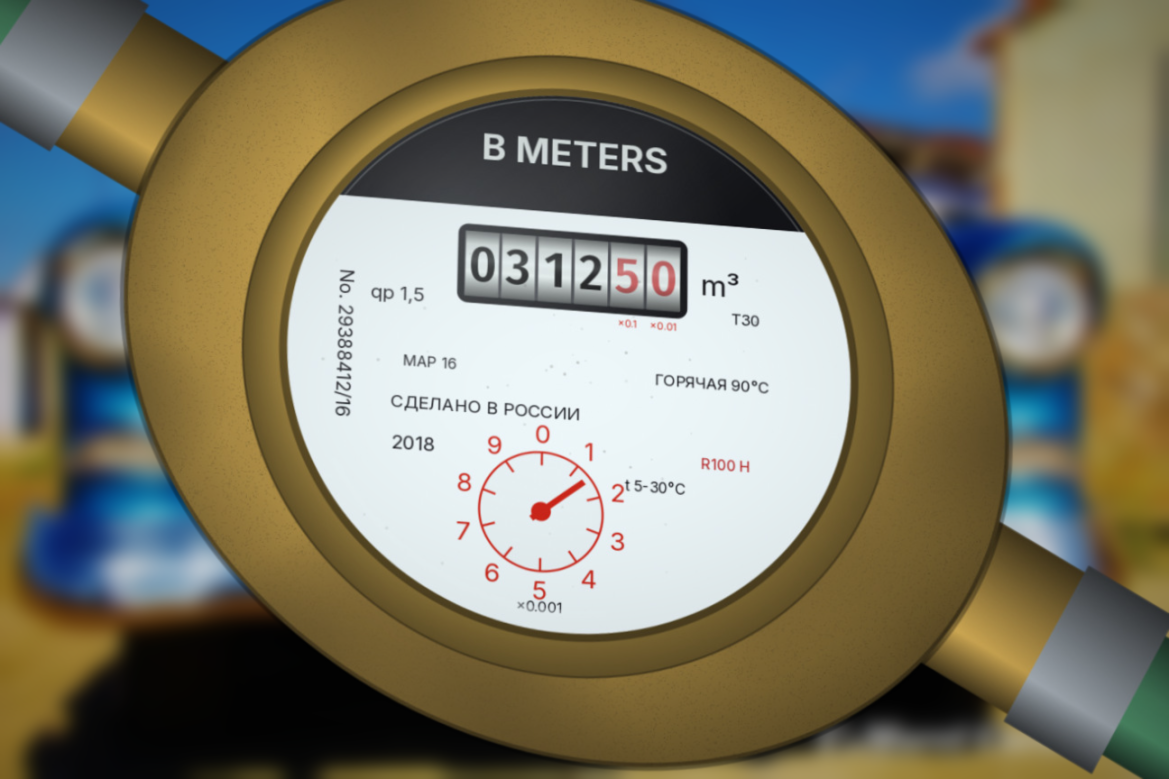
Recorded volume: 312.501 m³
